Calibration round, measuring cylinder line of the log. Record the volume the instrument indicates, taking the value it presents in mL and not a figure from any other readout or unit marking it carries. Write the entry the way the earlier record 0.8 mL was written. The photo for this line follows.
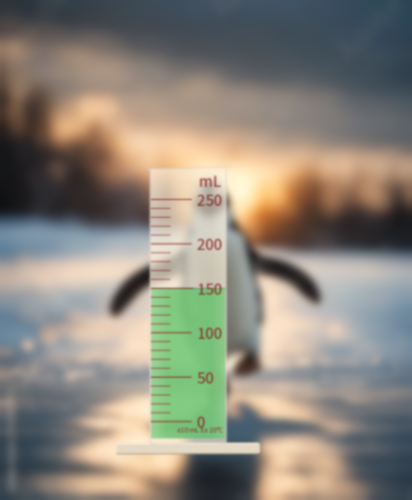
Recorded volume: 150 mL
